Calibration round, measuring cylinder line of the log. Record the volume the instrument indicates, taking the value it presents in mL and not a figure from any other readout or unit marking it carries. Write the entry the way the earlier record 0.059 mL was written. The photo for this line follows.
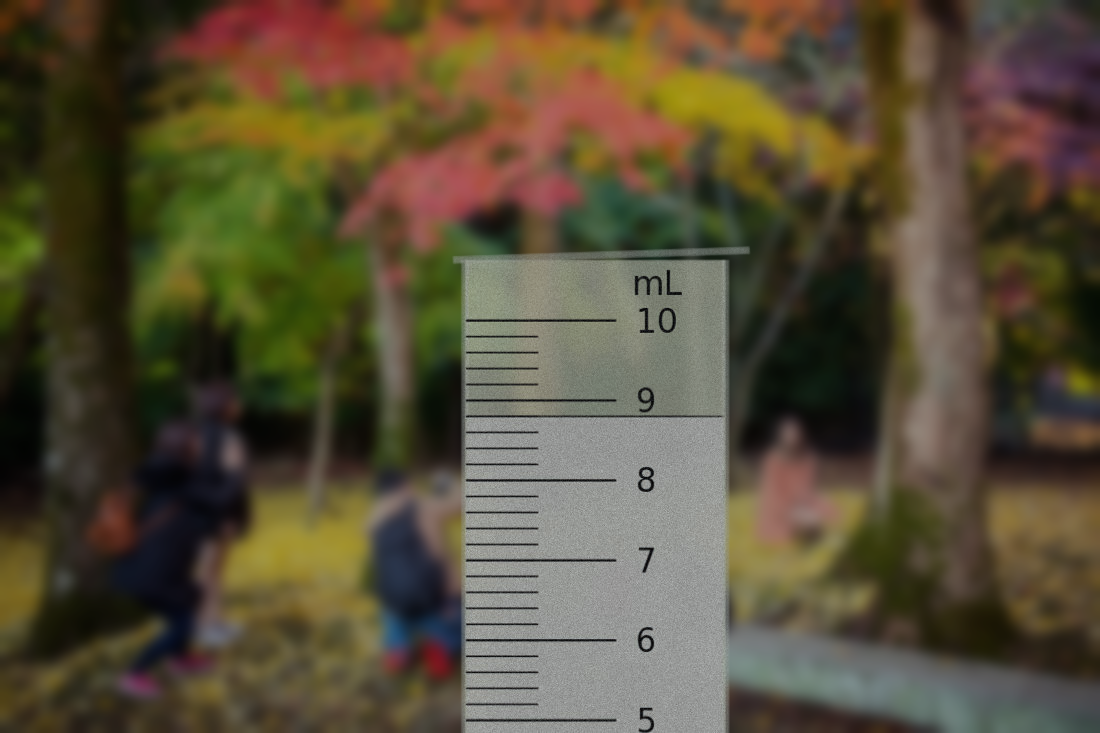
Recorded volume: 8.8 mL
